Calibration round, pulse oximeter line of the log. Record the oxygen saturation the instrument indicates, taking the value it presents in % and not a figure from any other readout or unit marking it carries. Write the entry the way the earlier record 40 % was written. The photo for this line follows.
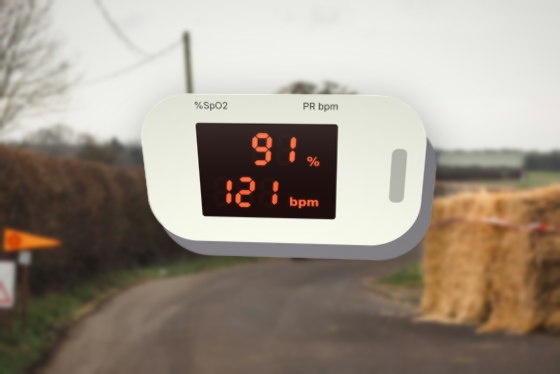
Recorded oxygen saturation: 91 %
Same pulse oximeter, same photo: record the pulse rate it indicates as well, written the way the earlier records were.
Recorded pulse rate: 121 bpm
